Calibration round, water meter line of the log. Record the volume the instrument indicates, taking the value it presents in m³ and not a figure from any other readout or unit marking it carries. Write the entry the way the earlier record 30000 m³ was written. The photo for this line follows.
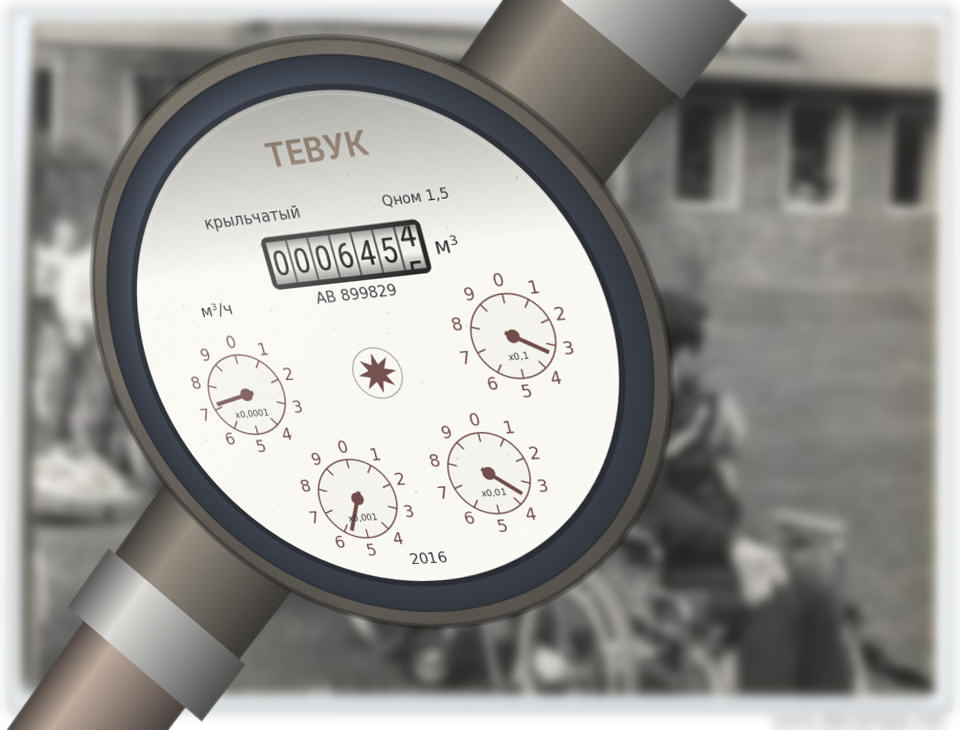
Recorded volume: 6454.3357 m³
